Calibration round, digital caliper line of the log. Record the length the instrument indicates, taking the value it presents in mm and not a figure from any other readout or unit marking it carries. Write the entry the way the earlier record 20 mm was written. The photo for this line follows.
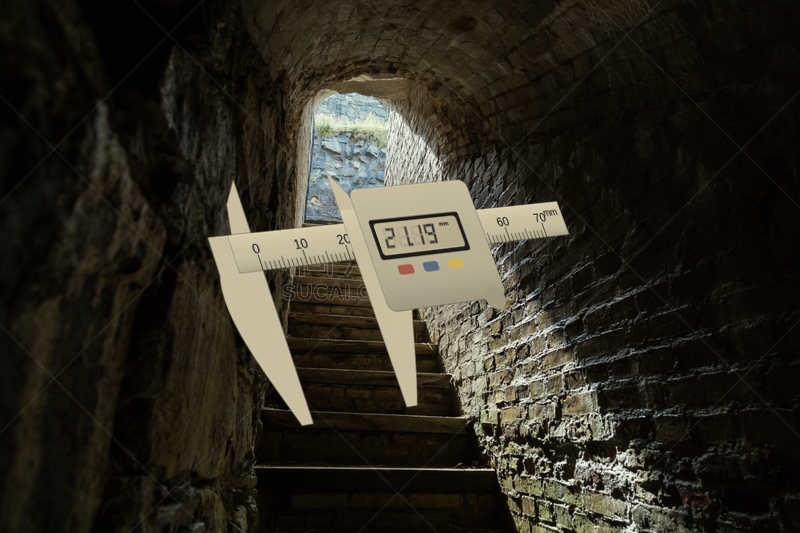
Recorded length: 21.19 mm
